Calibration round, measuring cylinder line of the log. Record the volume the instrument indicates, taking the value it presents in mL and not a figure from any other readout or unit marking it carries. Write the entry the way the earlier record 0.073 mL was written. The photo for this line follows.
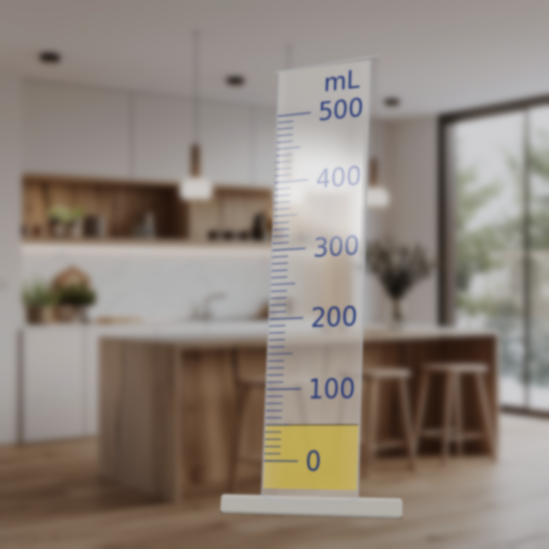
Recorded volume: 50 mL
